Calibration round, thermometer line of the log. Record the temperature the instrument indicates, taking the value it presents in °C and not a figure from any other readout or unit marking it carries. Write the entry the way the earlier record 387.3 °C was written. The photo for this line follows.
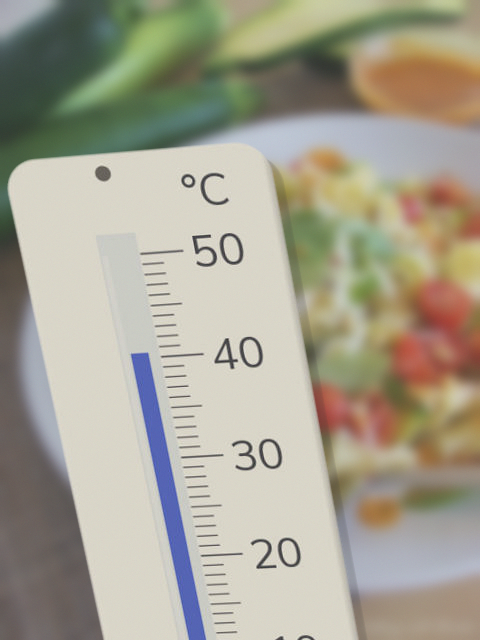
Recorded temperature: 40.5 °C
